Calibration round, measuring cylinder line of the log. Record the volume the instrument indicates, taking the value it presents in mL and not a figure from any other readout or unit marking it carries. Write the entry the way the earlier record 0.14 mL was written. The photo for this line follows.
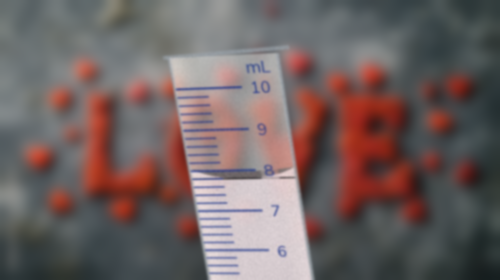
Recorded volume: 7.8 mL
